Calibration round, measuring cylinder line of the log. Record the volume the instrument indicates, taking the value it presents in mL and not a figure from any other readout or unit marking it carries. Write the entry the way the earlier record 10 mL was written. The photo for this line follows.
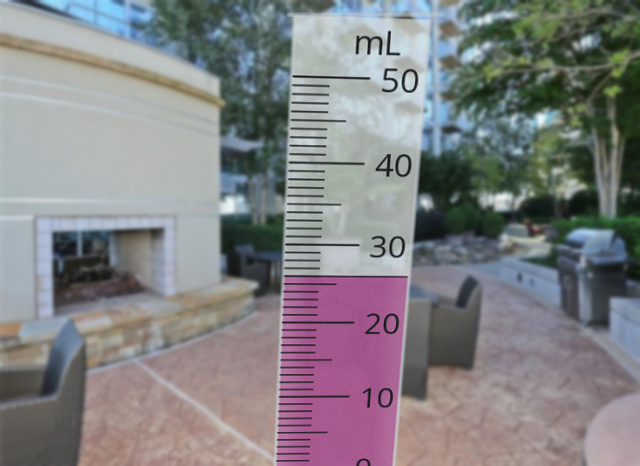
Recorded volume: 26 mL
